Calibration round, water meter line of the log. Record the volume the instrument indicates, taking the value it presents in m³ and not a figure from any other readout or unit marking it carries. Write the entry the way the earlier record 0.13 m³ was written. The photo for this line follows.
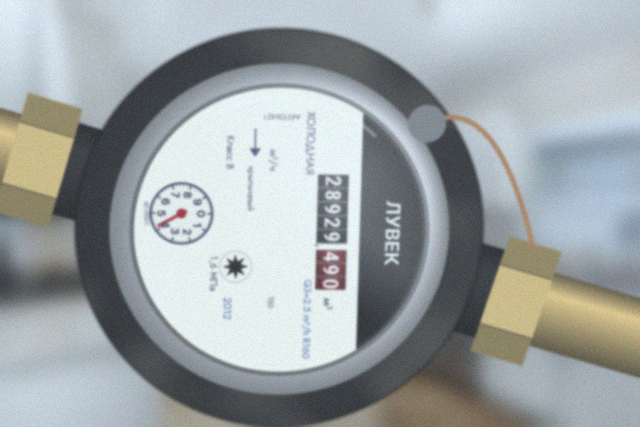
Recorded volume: 28929.4904 m³
